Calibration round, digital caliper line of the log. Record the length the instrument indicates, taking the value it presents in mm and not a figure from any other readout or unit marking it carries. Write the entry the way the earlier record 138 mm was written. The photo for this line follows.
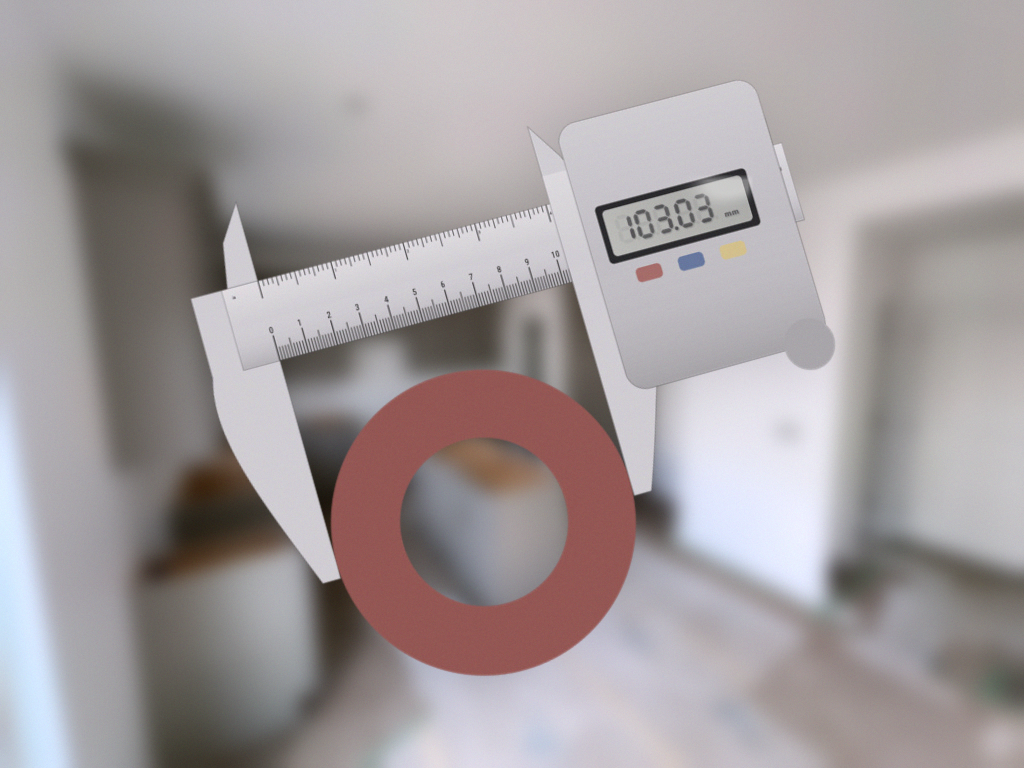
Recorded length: 103.03 mm
